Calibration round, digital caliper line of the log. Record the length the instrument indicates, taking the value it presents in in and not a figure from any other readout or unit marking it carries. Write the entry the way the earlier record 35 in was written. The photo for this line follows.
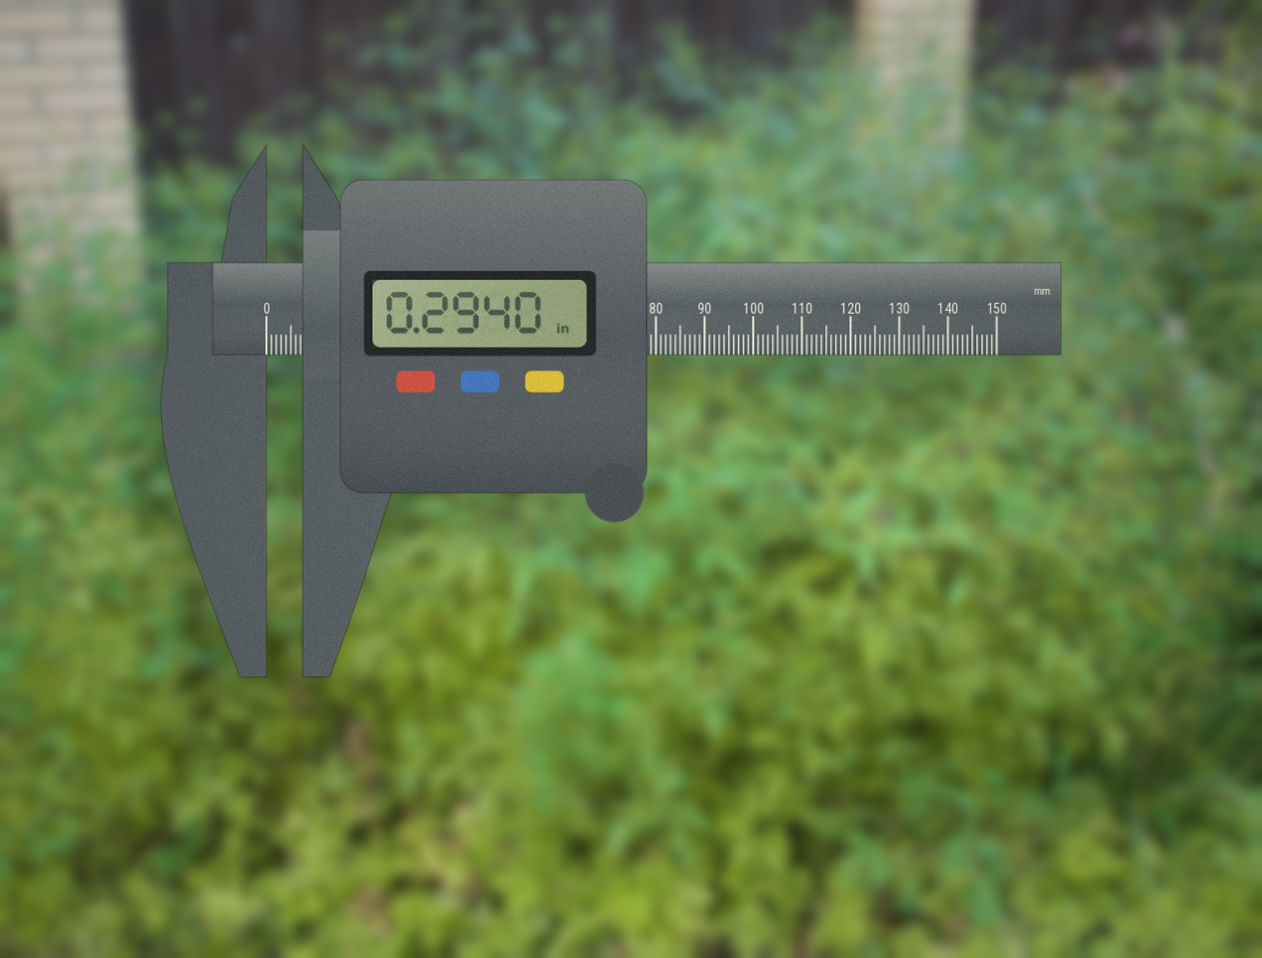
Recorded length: 0.2940 in
